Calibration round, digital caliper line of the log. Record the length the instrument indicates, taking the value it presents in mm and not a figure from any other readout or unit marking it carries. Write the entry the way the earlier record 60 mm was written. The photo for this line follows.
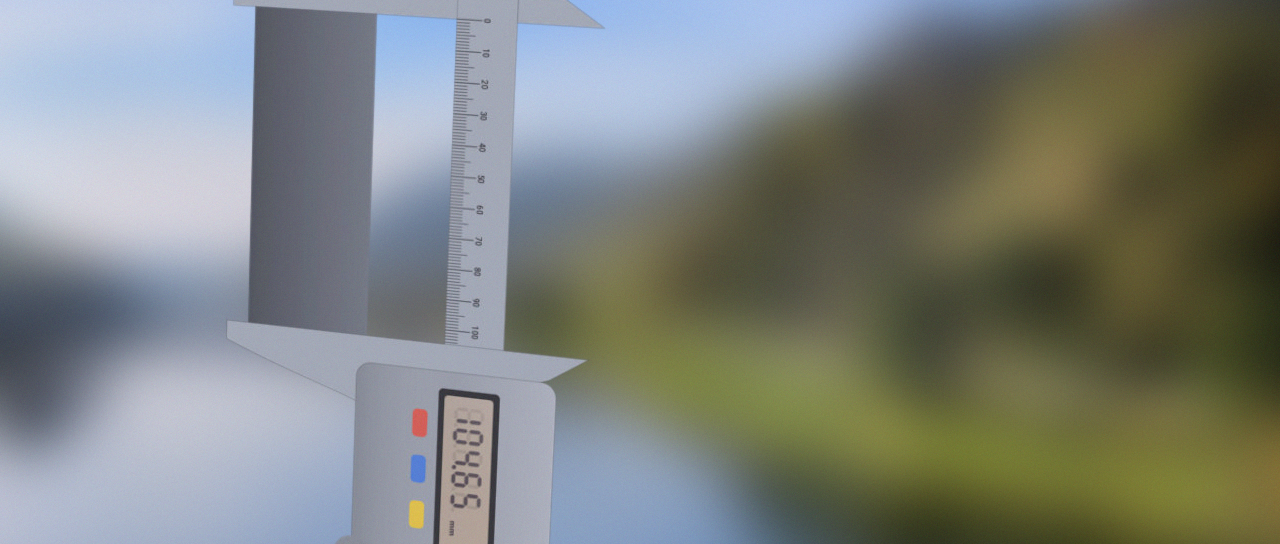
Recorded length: 104.65 mm
